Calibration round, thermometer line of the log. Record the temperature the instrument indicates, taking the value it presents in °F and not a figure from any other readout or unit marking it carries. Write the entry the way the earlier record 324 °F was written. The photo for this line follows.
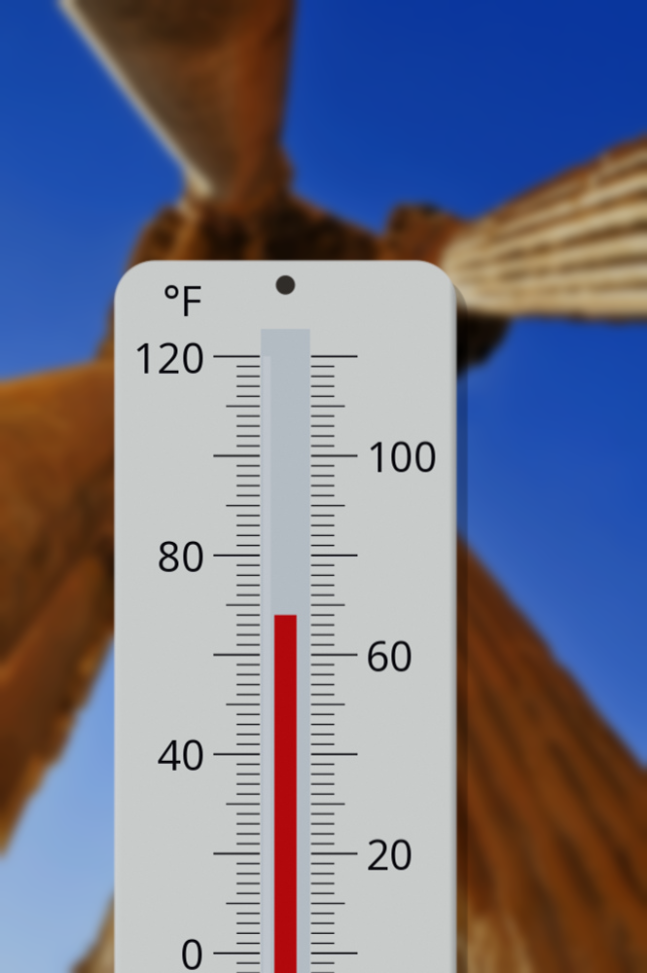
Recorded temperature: 68 °F
